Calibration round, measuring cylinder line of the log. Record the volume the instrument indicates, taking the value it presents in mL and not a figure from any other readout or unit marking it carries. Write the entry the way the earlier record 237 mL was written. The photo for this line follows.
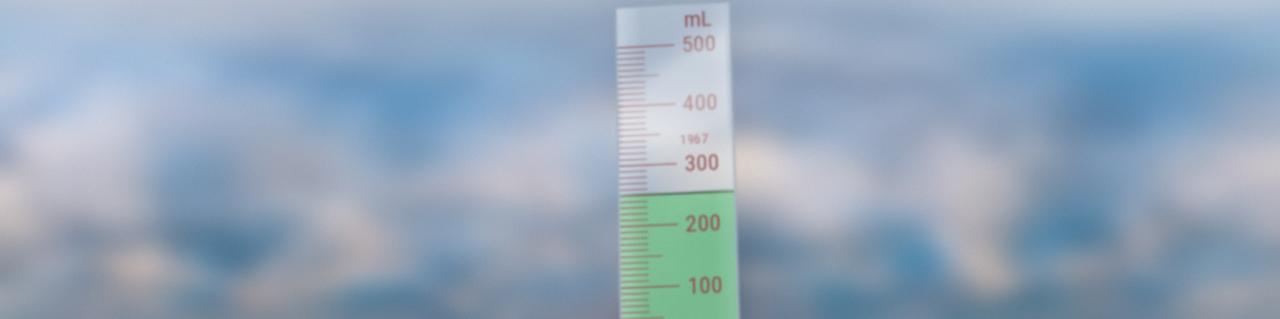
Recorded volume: 250 mL
